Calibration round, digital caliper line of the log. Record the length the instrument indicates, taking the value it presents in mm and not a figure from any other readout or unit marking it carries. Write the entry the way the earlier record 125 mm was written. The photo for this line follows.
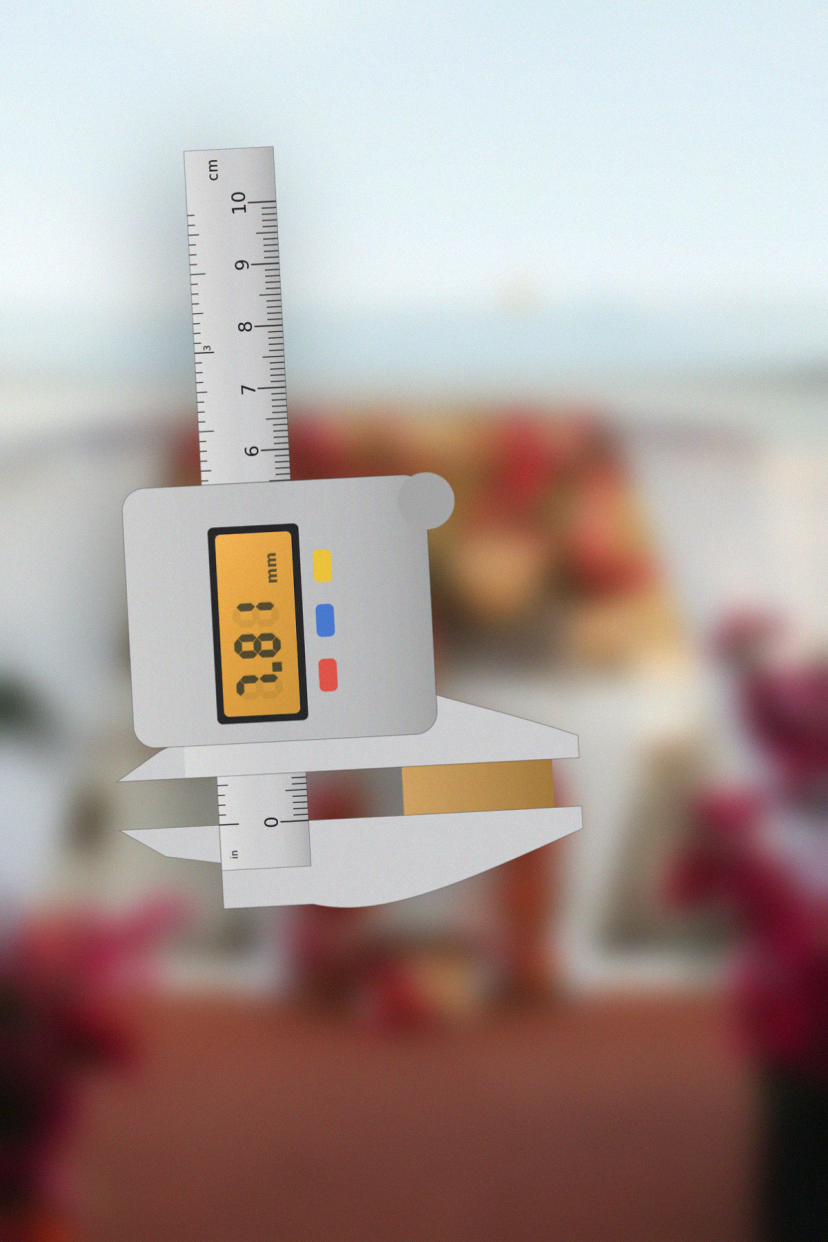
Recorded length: 7.81 mm
